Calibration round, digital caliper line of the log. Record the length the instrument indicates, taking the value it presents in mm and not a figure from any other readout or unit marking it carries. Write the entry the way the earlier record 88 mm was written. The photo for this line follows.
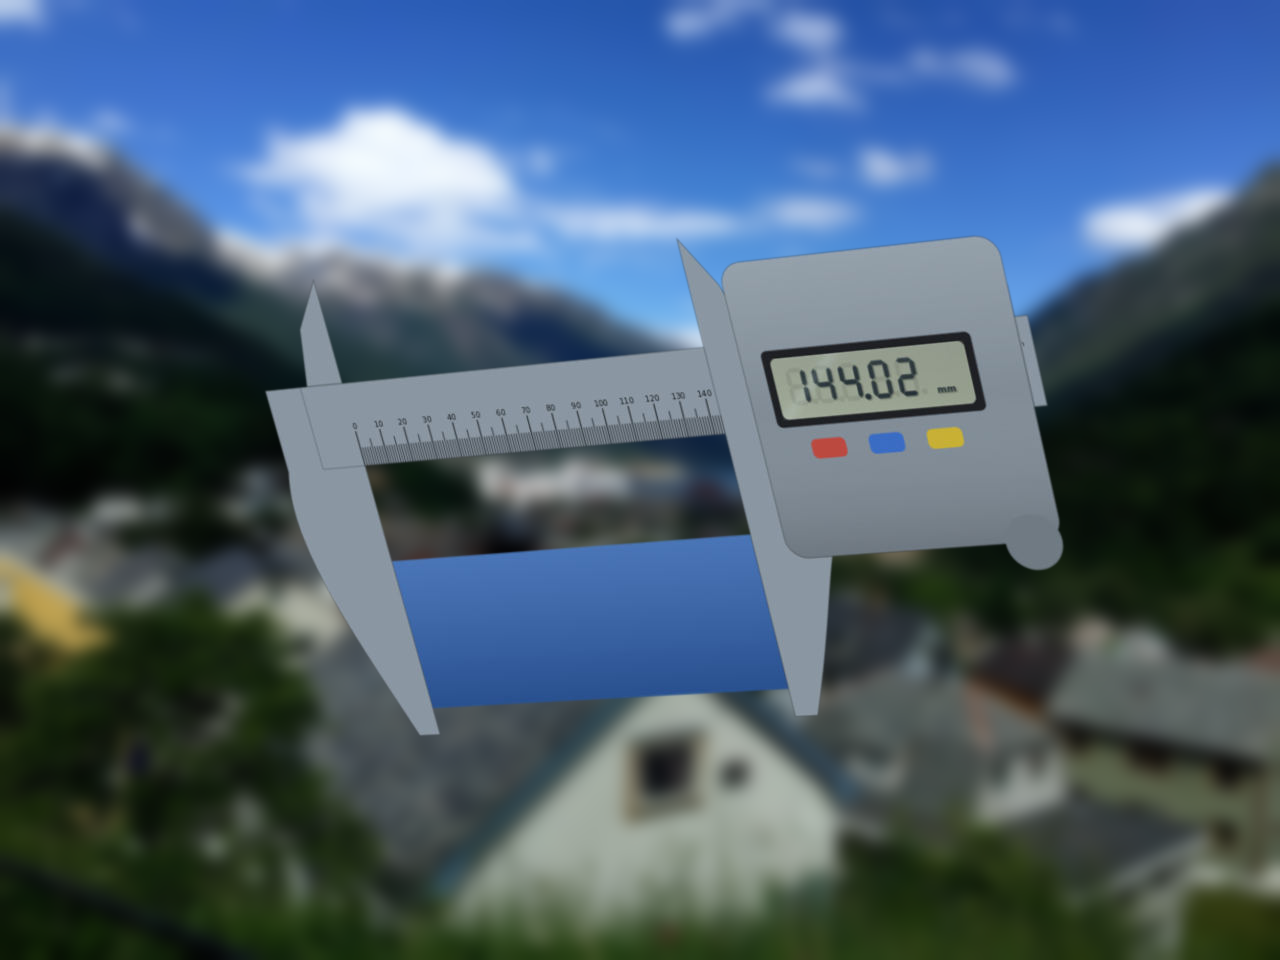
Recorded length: 144.02 mm
